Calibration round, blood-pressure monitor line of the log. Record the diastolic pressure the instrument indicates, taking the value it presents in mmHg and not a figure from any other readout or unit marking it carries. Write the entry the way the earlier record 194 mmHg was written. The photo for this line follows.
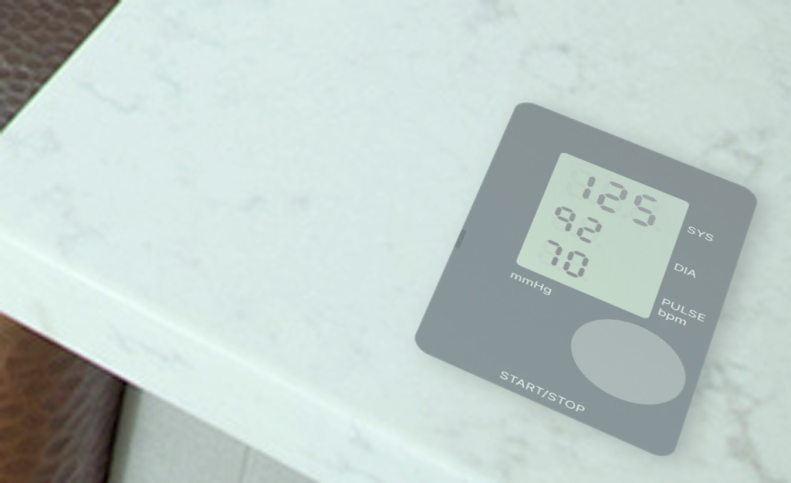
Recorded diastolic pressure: 92 mmHg
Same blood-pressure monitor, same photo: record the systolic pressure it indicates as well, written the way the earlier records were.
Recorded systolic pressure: 125 mmHg
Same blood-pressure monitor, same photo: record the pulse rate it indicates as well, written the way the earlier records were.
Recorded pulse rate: 70 bpm
